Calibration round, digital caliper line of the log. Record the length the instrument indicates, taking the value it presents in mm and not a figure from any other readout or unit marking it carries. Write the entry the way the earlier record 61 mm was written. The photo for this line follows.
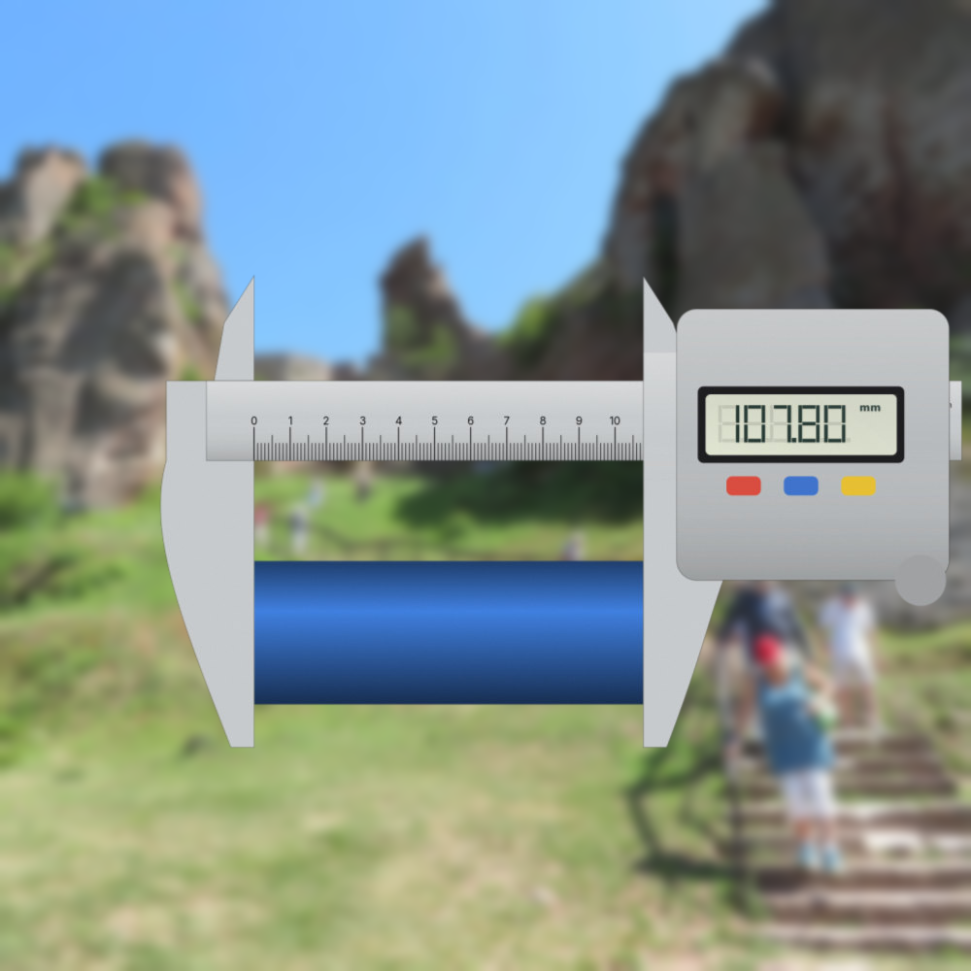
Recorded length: 107.80 mm
